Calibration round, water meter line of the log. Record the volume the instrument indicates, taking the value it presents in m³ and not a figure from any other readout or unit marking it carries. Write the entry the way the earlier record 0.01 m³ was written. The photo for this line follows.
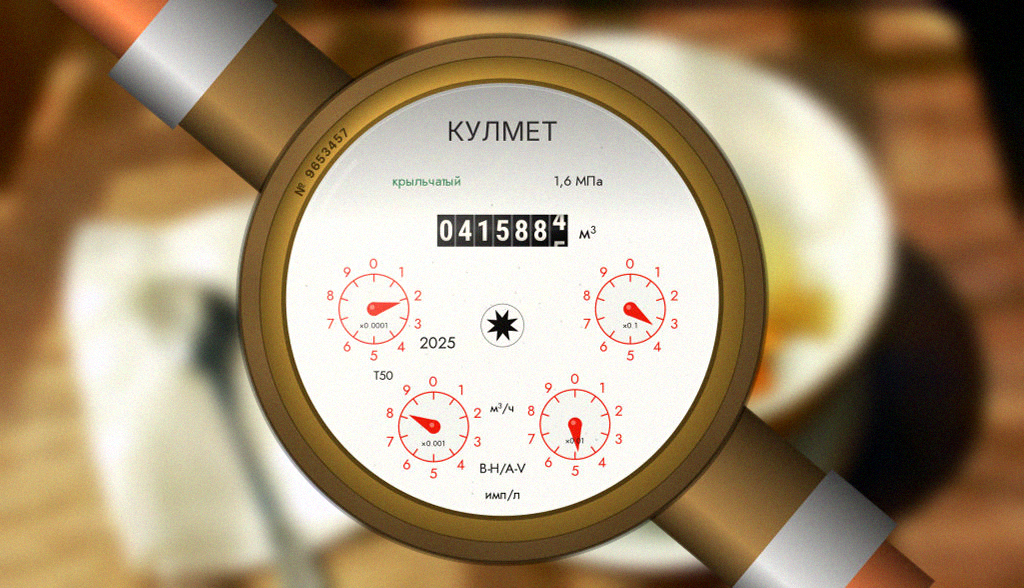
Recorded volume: 415884.3482 m³
